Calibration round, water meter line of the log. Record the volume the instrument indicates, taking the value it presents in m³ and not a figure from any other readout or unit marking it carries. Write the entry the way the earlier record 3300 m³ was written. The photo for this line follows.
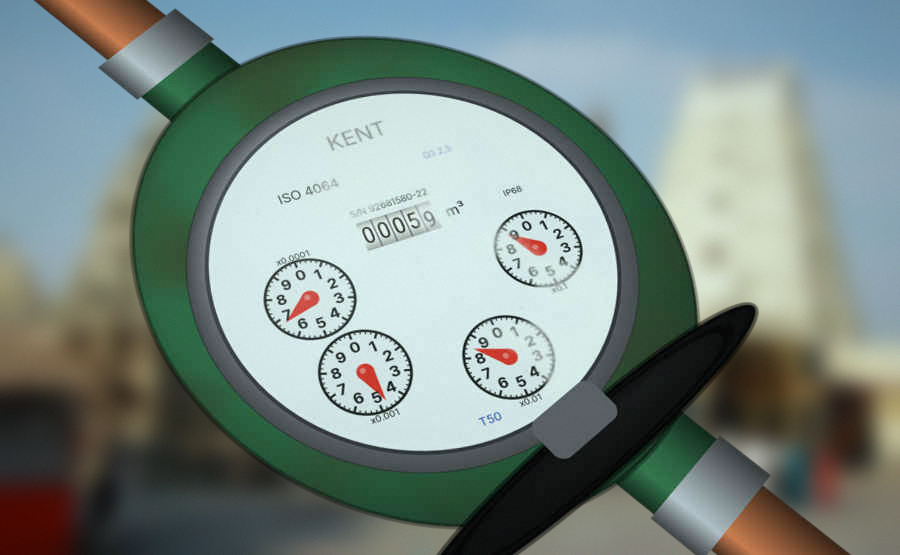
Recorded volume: 58.8846 m³
